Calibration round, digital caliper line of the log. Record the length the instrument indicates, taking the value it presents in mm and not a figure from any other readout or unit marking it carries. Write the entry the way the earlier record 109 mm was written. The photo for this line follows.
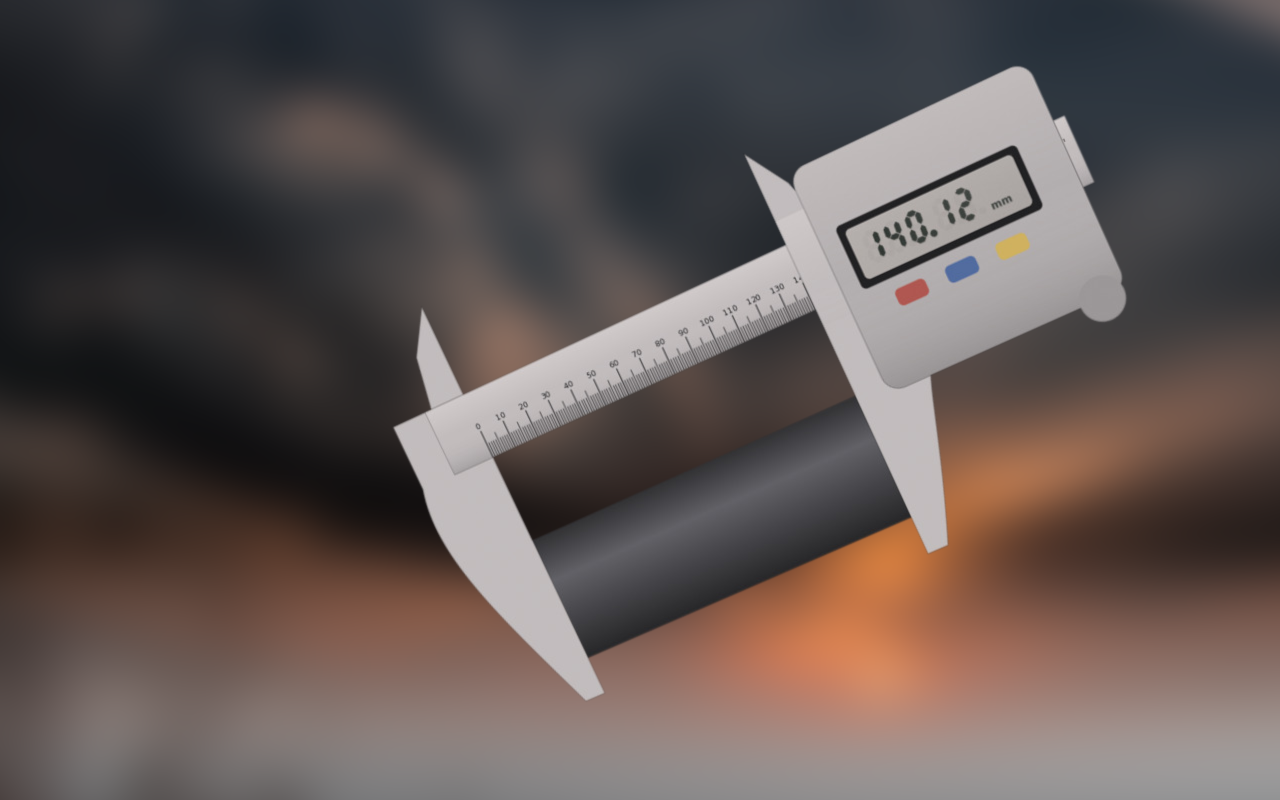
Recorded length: 140.12 mm
